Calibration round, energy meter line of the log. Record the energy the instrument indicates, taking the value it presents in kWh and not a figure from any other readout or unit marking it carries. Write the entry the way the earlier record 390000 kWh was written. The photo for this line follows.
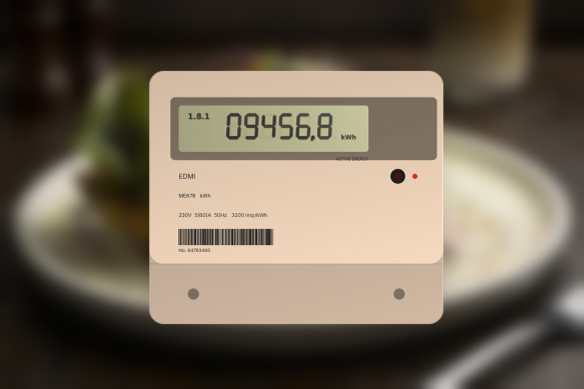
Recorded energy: 9456.8 kWh
